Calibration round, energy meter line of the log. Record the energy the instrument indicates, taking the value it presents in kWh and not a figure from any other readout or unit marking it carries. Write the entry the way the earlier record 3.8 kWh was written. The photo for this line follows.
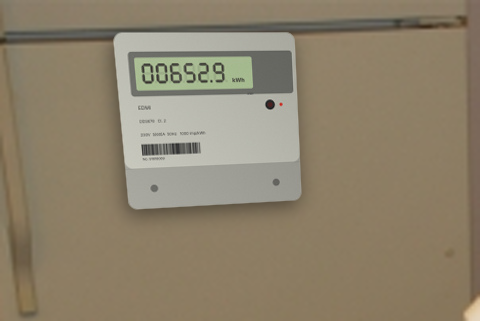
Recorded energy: 652.9 kWh
